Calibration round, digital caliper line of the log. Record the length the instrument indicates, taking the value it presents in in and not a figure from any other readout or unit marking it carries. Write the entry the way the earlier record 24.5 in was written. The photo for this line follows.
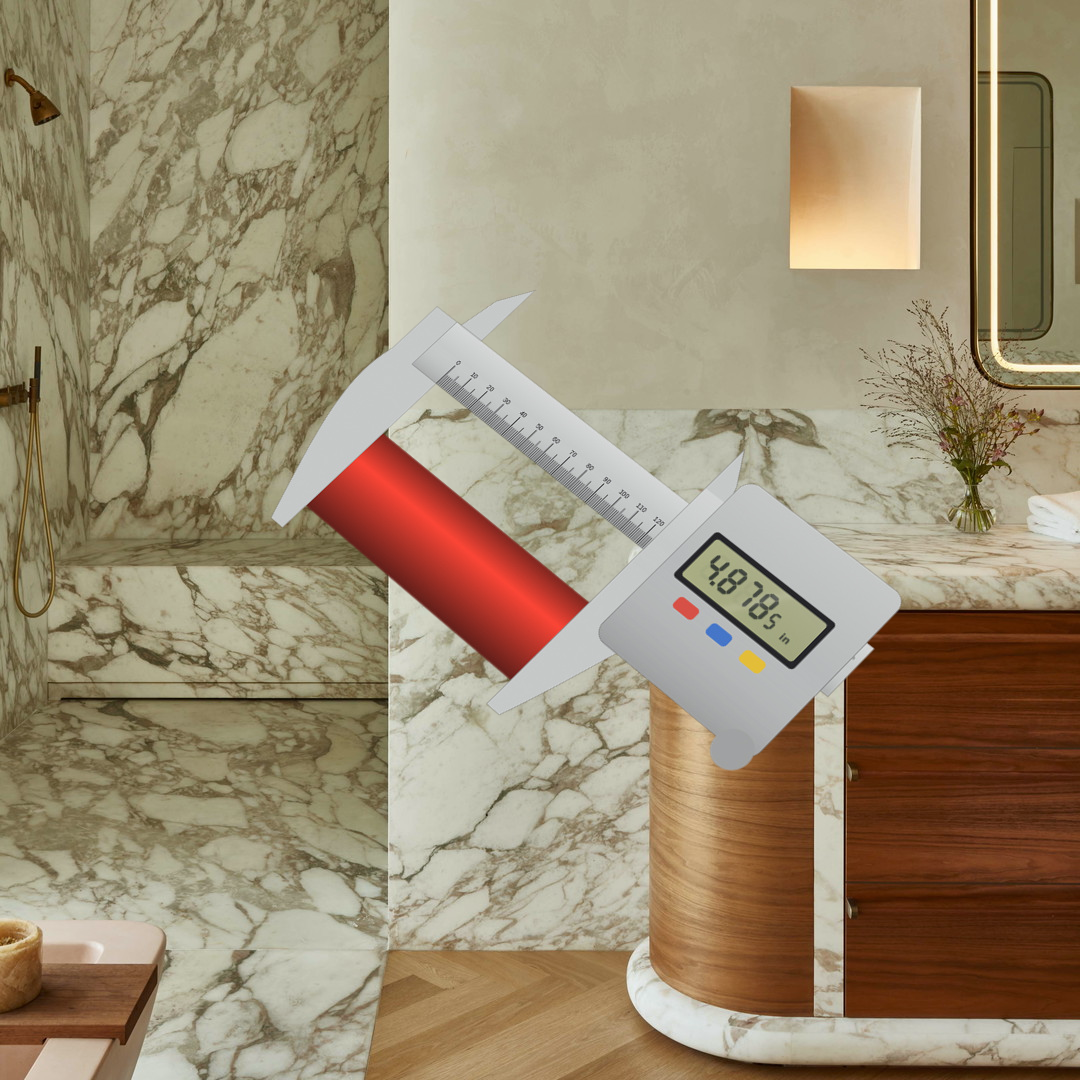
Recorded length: 4.8785 in
